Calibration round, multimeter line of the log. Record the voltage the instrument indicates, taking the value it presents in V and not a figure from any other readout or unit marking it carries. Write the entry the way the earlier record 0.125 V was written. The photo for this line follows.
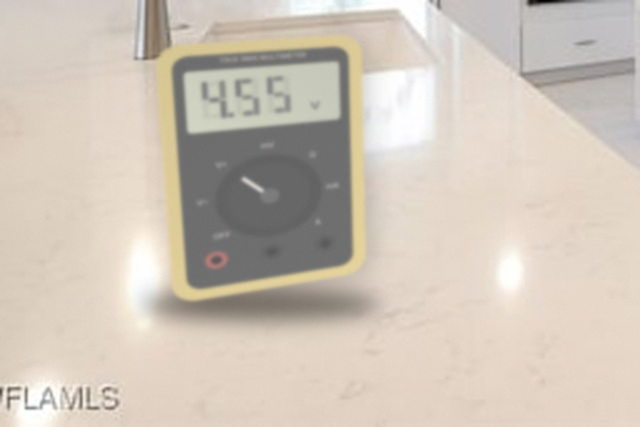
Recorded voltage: 4.55 V
